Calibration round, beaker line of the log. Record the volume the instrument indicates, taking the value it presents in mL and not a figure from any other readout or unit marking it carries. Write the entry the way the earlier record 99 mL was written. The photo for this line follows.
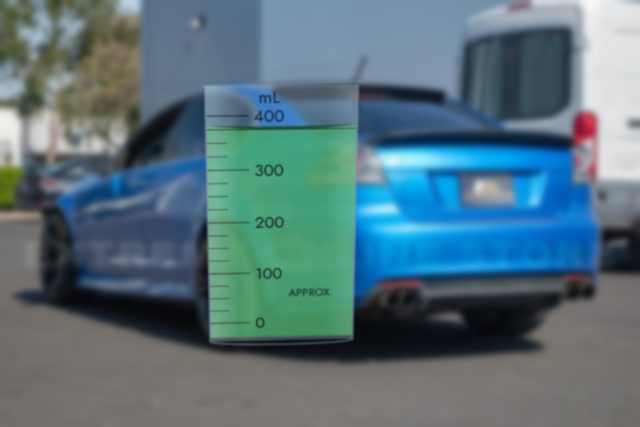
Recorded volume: 375 mL
